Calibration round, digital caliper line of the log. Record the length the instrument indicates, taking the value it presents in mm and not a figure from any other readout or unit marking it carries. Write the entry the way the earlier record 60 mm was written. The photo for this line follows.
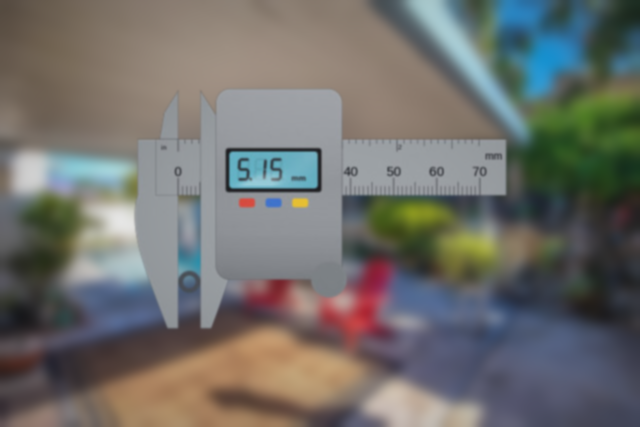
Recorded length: 5.15 mm
